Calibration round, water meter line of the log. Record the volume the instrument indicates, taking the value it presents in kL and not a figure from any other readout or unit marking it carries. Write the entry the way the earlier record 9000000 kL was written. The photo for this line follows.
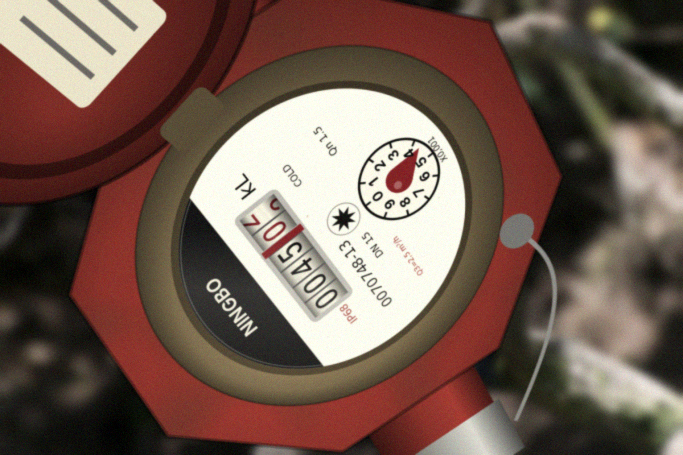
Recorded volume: 45.024 kL
